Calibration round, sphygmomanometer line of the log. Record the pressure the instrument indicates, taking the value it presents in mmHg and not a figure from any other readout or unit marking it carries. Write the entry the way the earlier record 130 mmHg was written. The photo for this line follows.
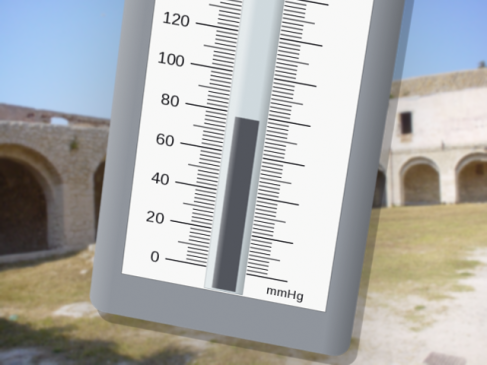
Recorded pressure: 78 mmHg
